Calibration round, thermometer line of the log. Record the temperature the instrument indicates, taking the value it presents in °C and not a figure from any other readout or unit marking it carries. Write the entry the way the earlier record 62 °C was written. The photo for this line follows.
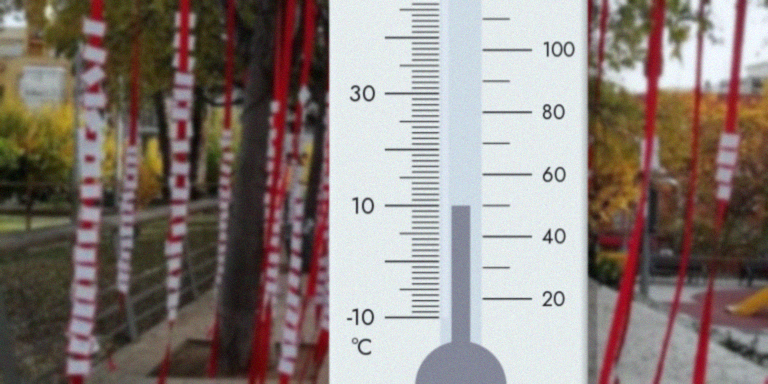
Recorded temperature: 10 °C
